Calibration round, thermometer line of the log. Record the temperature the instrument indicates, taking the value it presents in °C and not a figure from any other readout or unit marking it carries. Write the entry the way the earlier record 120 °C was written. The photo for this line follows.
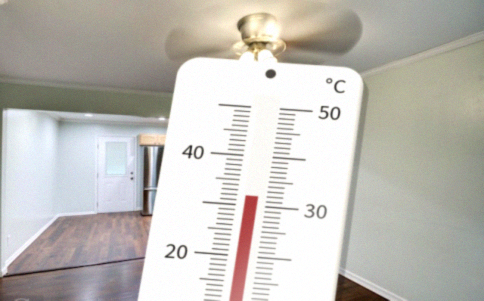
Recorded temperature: 32 °C
